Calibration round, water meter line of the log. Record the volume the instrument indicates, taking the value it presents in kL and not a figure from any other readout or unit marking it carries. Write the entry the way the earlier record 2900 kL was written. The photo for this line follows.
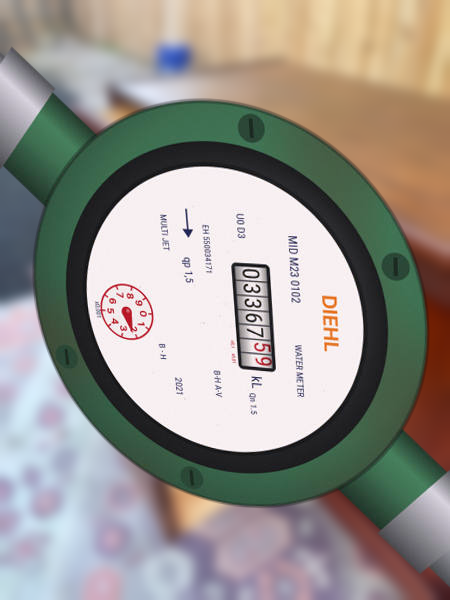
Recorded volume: 3367.592 kL
